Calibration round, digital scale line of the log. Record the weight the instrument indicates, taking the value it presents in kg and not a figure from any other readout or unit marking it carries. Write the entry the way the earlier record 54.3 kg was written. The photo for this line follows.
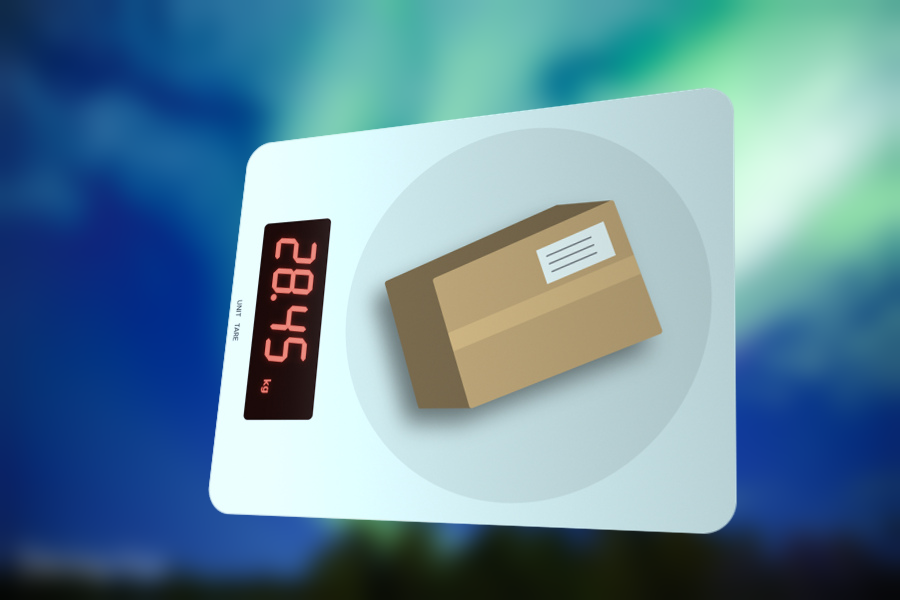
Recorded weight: 28.45 kg
